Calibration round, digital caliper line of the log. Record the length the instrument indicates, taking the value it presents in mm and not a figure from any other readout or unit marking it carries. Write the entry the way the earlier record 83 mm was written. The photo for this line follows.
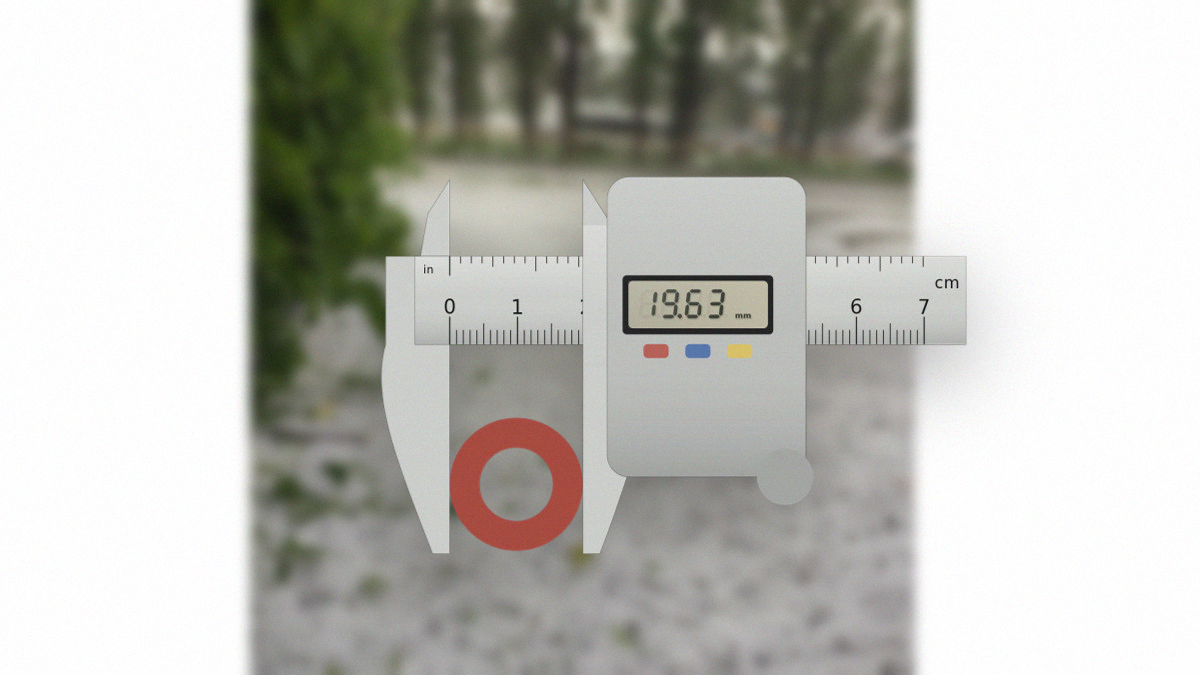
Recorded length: 19.63 mm
